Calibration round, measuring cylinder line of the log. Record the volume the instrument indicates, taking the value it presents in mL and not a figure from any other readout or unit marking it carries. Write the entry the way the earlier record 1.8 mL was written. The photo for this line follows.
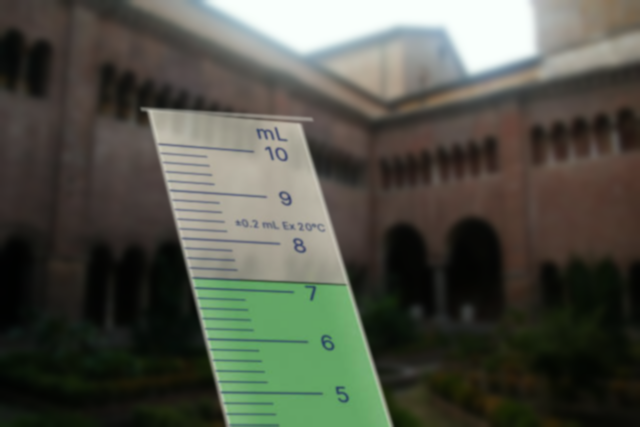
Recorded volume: 7.2 mL
